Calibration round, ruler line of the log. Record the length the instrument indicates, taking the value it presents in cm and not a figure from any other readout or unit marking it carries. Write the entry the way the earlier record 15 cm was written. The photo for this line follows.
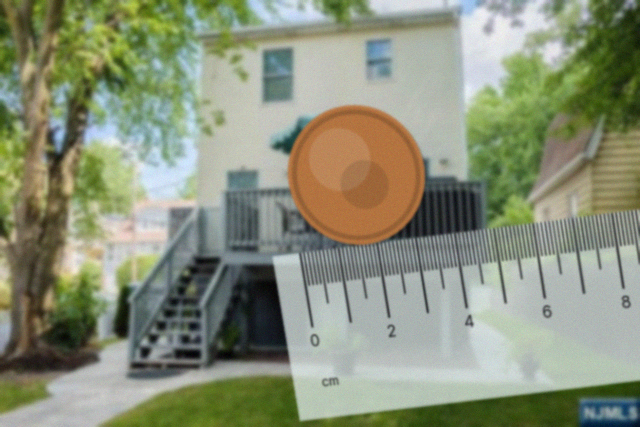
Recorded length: 3.5 cm
